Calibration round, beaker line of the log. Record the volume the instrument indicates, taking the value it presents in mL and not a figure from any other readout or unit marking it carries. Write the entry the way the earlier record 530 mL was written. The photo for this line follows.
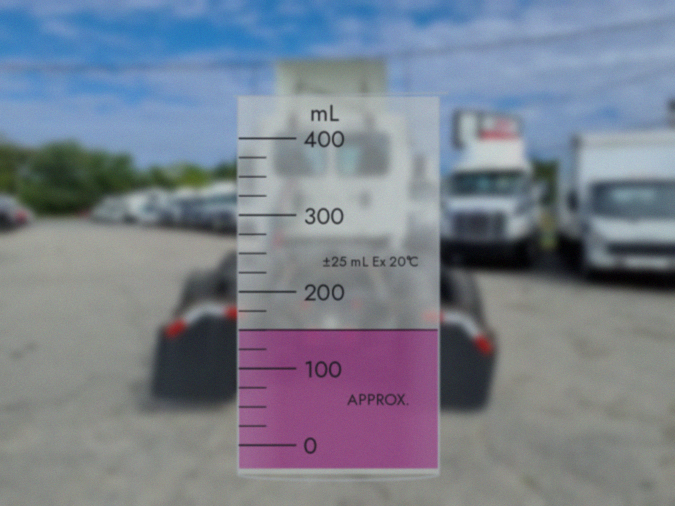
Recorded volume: 150 mL
